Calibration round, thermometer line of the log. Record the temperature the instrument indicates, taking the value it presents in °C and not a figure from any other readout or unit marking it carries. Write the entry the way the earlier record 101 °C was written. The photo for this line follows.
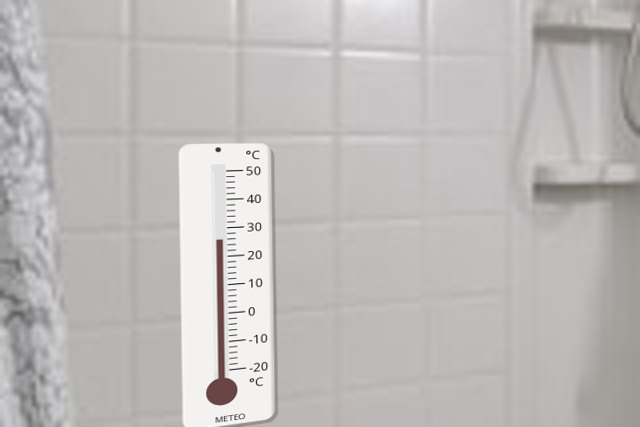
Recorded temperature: 26 °C
